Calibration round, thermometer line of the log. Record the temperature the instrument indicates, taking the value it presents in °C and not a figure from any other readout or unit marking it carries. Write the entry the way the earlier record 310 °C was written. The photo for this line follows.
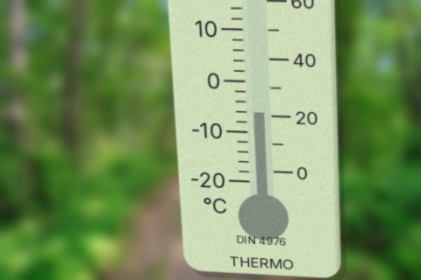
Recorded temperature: -6 °C
